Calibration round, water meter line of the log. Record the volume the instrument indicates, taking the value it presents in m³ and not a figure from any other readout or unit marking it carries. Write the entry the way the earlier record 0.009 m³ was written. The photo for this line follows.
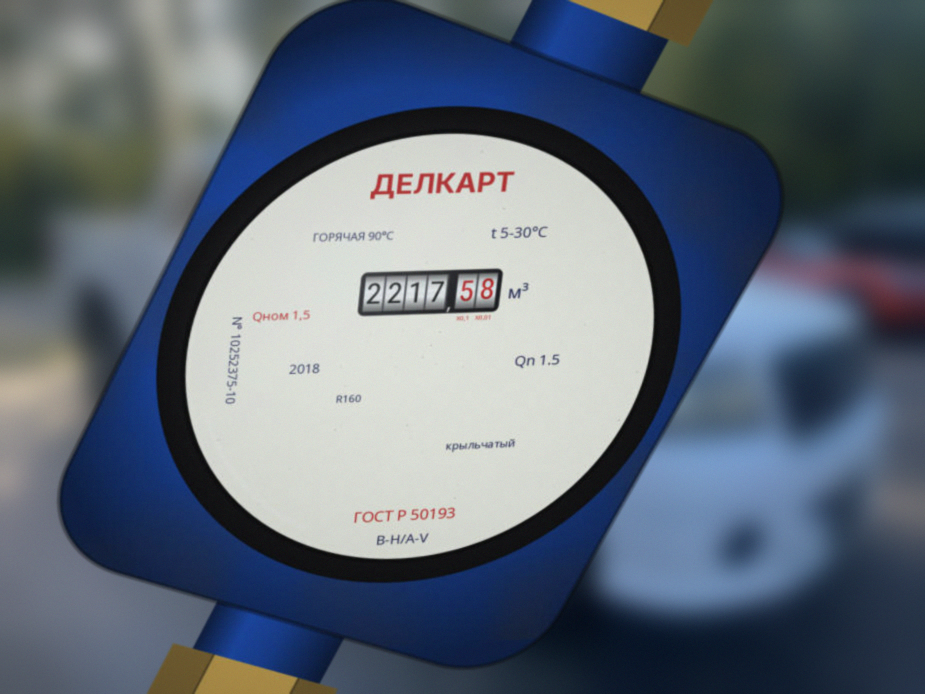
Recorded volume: 2217.58 m³
